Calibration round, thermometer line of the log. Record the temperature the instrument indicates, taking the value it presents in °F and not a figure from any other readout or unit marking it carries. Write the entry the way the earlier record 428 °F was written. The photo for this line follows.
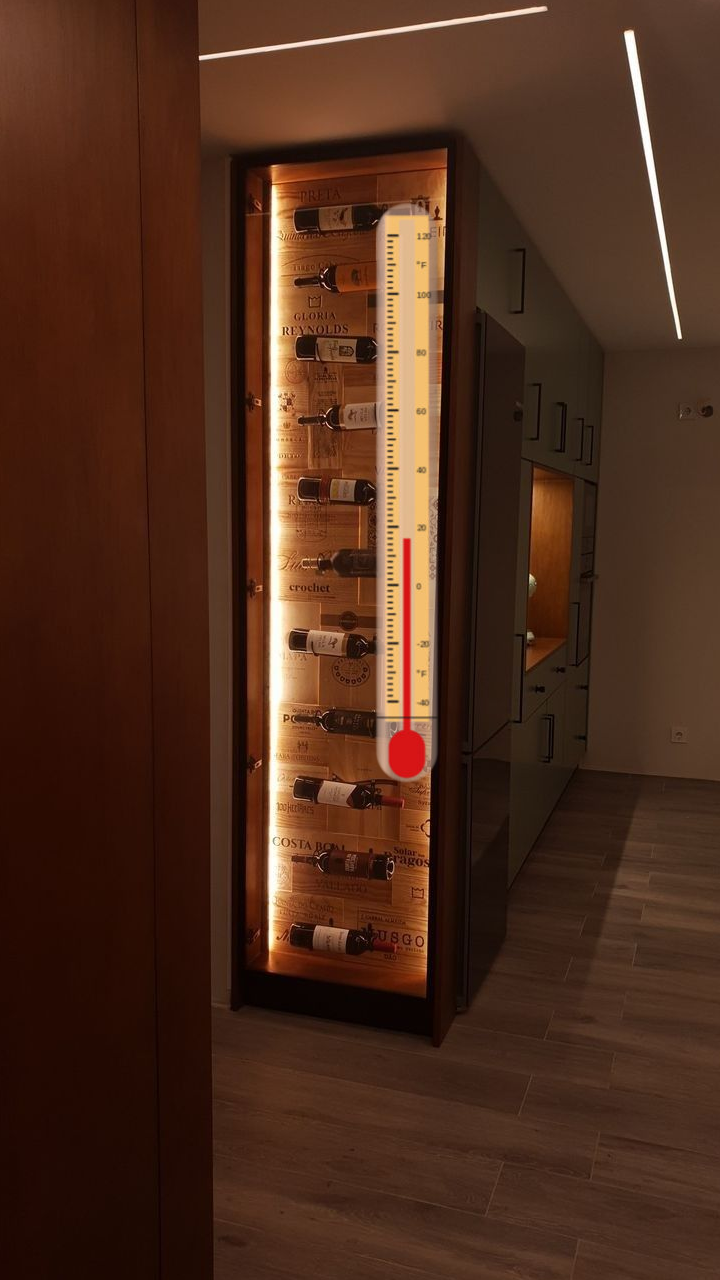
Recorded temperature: 16 °F
